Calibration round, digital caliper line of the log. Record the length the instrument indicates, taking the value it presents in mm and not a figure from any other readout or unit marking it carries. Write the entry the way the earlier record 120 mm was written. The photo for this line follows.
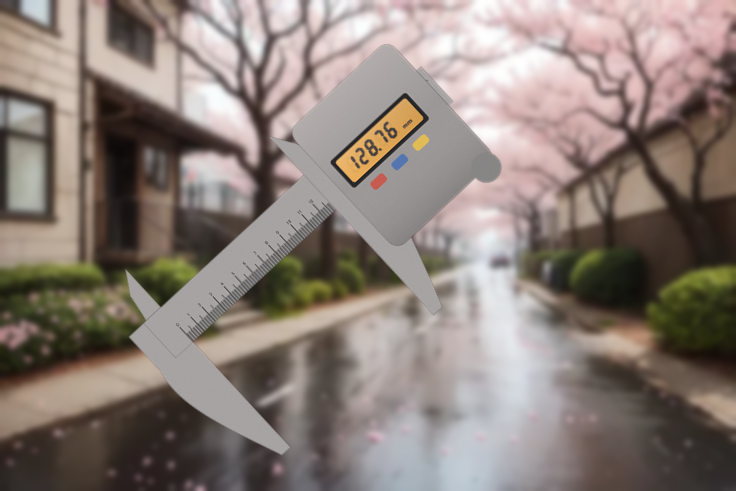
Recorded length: 128.76 mm
